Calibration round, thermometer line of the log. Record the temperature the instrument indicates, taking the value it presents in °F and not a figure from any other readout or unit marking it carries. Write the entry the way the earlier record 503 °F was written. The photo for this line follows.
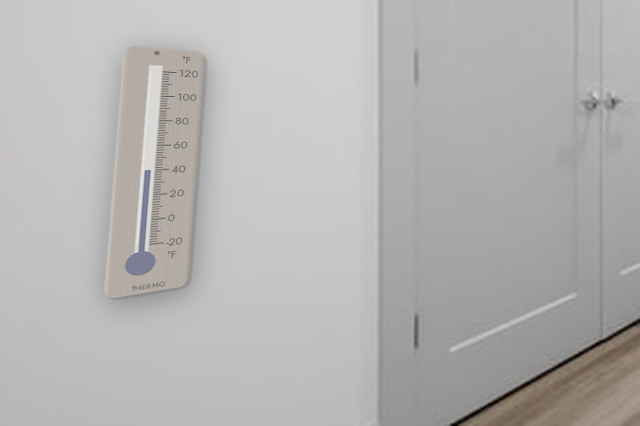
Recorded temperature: 40 °F
